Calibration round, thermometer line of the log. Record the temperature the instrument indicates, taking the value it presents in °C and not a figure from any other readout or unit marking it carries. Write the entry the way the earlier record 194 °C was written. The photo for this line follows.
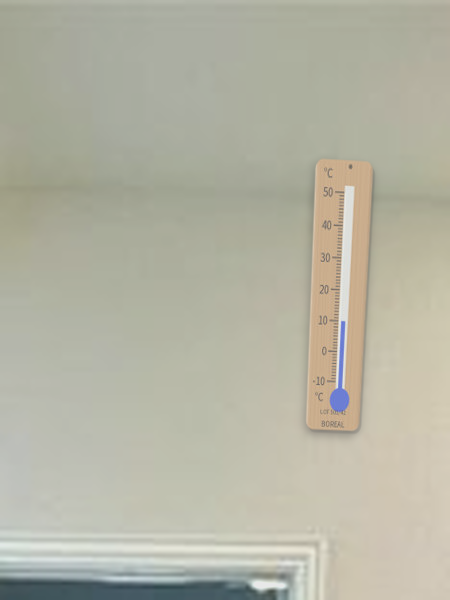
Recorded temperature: 10 °C
